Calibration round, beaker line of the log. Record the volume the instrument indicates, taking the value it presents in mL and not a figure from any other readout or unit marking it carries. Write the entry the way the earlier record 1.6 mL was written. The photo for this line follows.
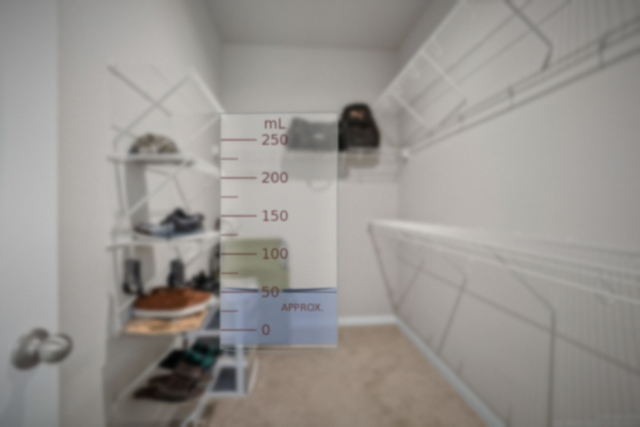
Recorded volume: 50 mL
